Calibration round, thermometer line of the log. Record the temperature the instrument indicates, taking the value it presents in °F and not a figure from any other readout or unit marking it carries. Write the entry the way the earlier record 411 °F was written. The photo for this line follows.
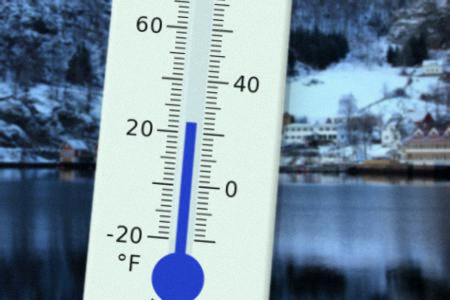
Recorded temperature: 24 °F
